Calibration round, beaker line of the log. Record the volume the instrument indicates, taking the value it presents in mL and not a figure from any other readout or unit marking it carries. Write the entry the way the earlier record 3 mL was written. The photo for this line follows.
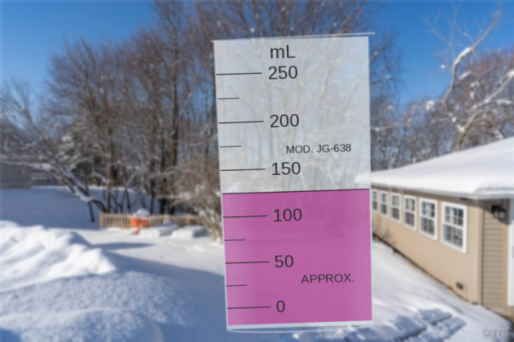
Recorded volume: 125 mL
